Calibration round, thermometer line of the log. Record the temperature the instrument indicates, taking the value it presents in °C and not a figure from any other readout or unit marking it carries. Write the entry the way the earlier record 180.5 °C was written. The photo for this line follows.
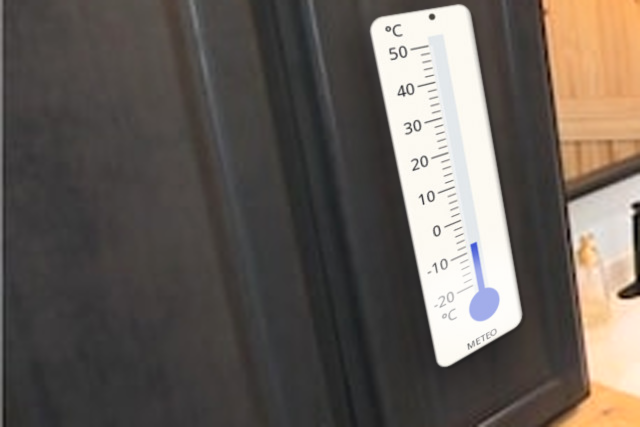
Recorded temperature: -8 °C
